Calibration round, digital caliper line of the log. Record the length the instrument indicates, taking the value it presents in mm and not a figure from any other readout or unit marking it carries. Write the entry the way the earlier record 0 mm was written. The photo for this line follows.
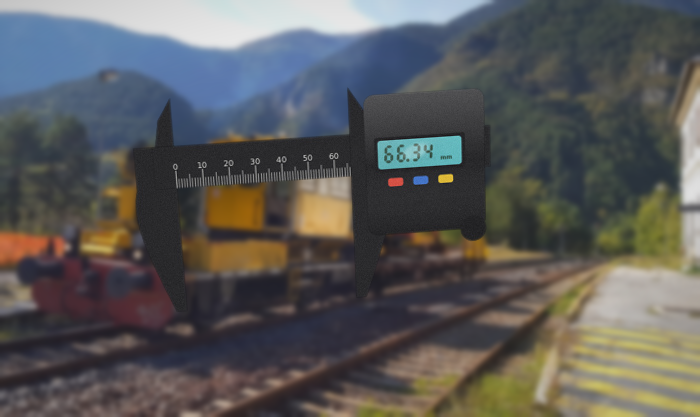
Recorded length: 66.34 mm
